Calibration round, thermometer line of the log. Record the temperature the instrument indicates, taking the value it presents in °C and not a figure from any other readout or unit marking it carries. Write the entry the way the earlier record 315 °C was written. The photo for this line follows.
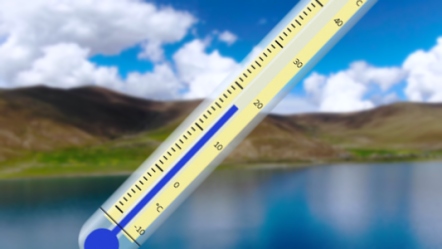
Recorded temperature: 17 °C
